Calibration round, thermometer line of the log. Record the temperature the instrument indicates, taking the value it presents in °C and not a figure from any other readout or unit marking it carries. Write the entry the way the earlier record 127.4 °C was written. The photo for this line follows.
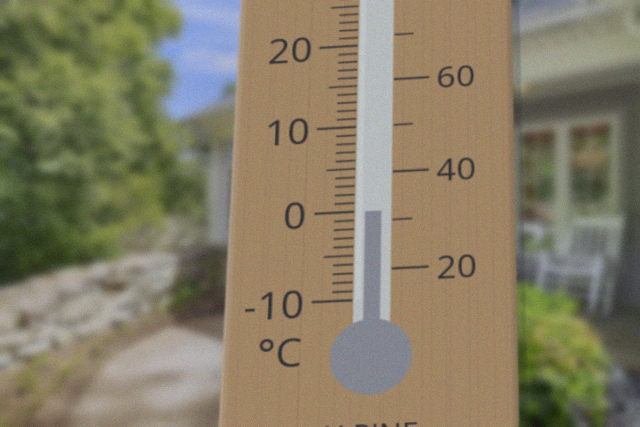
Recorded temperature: 0 °C
